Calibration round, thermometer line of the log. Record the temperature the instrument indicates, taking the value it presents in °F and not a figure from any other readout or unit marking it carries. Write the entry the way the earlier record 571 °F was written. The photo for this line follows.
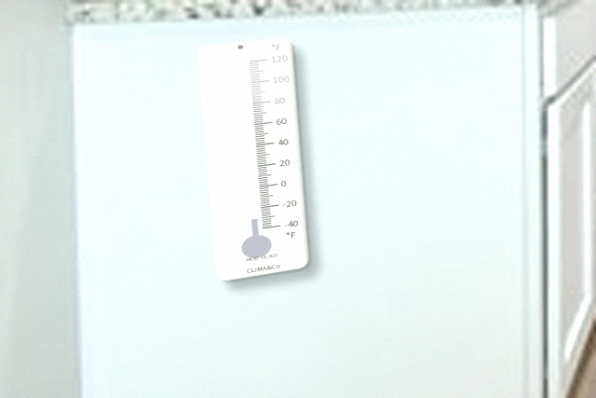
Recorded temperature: -30 °F
